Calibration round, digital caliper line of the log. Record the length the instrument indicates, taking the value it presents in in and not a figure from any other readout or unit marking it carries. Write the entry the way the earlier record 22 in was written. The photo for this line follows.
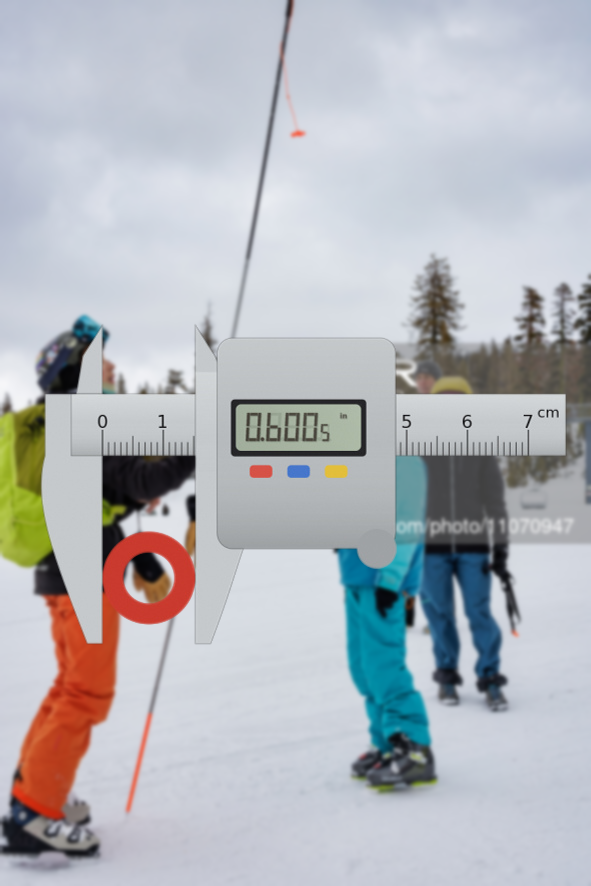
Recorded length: 0.6005 in
